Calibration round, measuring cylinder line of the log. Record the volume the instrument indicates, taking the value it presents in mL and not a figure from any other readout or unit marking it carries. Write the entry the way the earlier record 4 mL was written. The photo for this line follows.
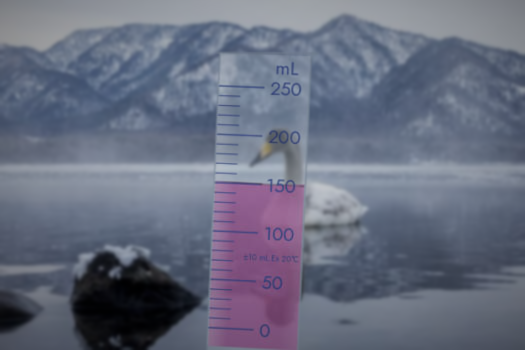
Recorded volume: 150 mL
